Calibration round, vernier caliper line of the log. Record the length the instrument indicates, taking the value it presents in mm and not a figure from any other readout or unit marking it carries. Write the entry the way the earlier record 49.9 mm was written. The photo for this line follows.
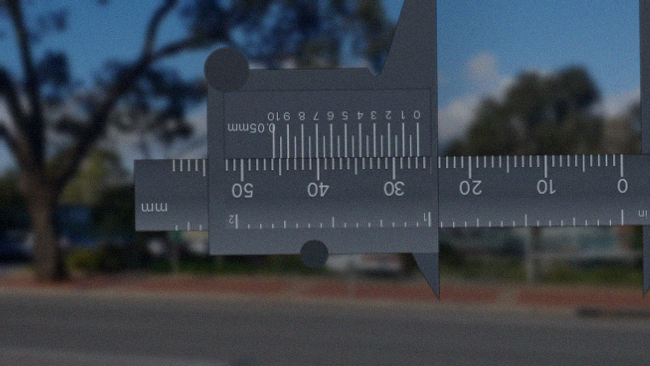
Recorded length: 26.8 mm
